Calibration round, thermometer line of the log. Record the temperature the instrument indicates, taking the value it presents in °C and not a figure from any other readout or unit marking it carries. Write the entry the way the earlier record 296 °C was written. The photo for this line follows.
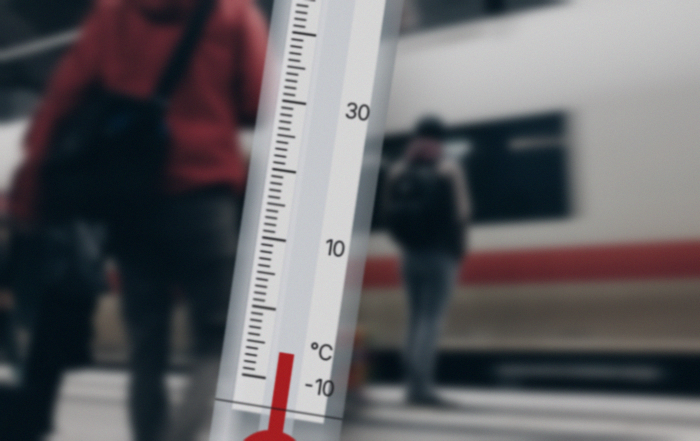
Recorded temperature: -6 °C
